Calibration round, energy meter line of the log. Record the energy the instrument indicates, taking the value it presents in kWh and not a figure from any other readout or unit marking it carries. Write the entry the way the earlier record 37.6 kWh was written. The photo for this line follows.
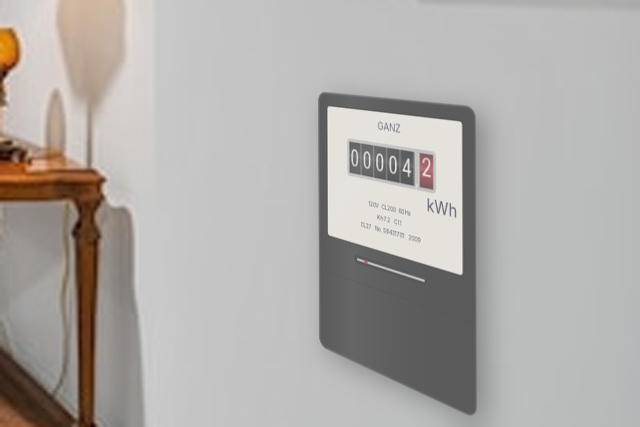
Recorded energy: 4.2 kWh
